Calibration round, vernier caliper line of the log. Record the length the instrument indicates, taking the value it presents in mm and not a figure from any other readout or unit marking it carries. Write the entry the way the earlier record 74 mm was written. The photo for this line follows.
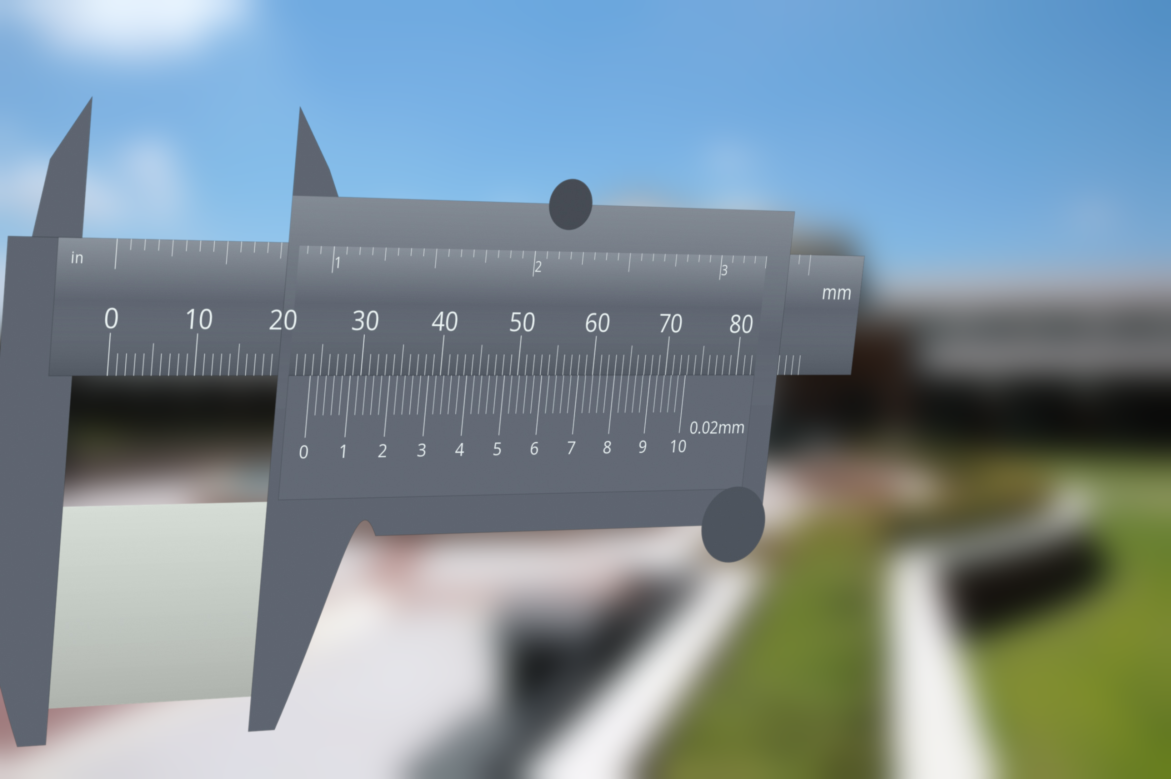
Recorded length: 23.8 mm
